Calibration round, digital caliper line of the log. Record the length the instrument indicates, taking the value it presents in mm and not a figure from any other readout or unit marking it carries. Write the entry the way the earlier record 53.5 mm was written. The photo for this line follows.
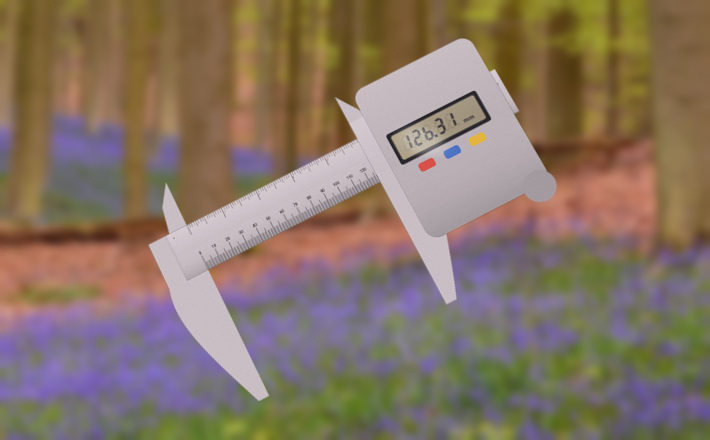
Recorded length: 126.31 mm
